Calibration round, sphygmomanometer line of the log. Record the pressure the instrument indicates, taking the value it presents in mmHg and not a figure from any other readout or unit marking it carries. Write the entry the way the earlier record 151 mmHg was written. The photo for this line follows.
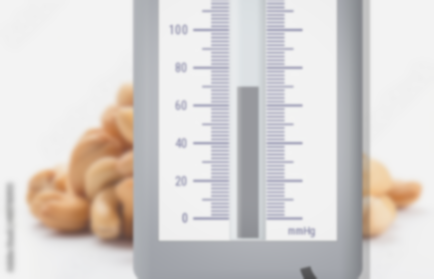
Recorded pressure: 70 mmHg
